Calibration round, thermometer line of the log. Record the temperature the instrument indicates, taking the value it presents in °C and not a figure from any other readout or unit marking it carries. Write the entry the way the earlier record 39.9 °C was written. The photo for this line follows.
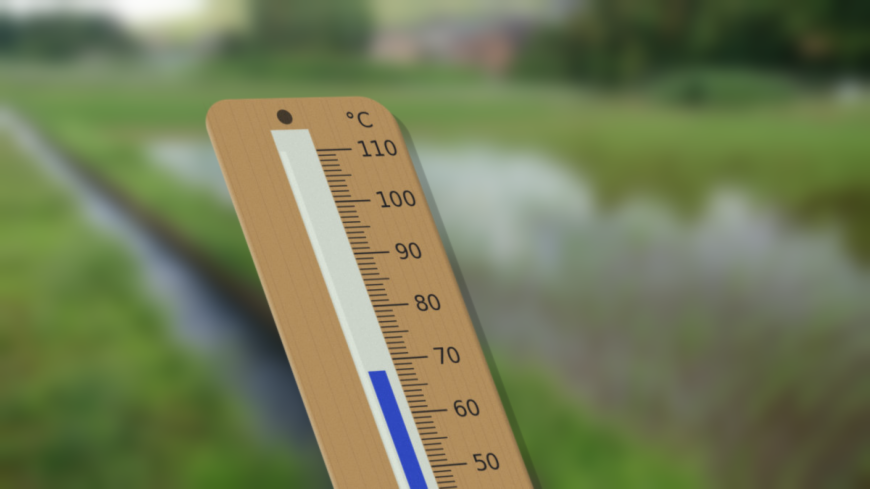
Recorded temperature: 68 °C
